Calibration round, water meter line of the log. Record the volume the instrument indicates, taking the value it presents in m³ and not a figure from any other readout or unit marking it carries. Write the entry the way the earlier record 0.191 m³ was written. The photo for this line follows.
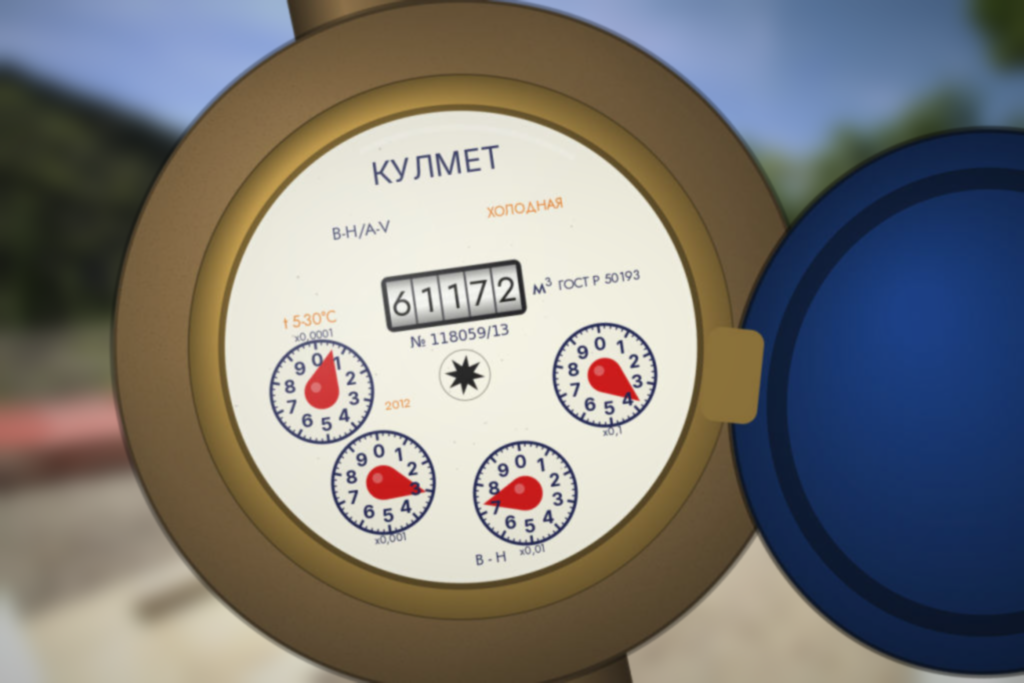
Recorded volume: 61172.3730 m³
